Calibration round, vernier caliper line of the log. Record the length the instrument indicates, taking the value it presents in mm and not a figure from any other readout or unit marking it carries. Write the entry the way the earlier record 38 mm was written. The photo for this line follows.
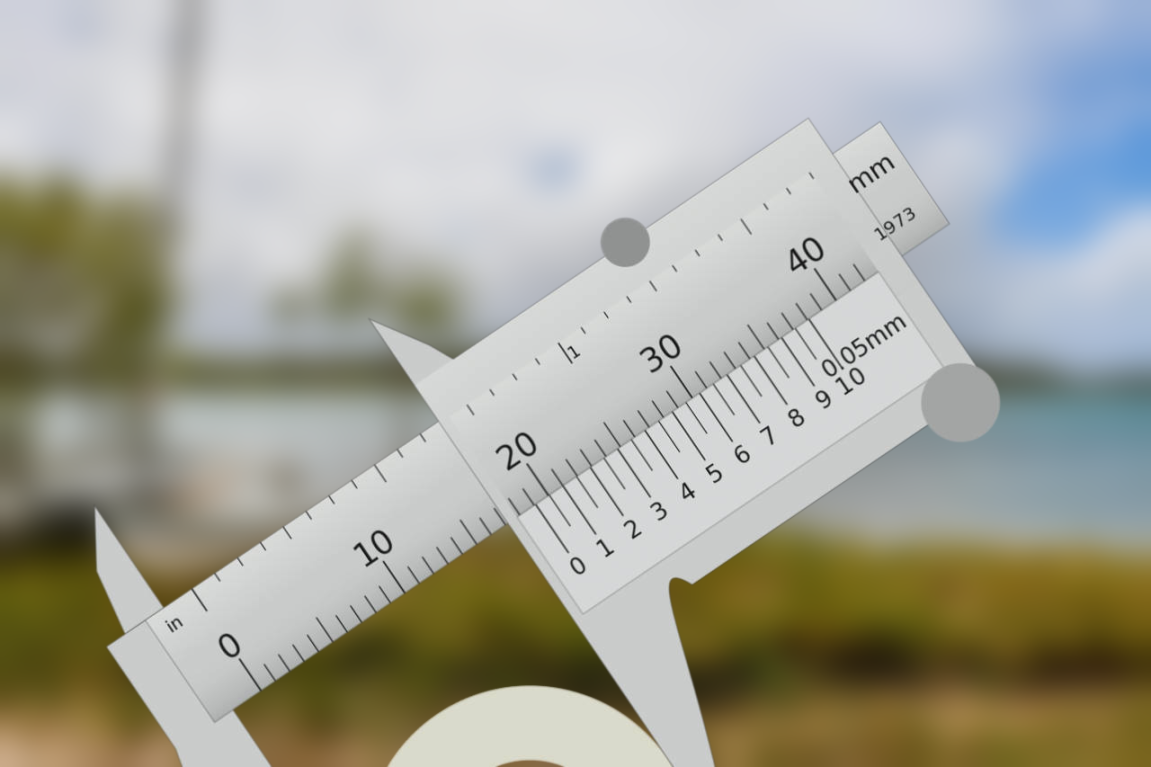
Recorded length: 19.1 mm
